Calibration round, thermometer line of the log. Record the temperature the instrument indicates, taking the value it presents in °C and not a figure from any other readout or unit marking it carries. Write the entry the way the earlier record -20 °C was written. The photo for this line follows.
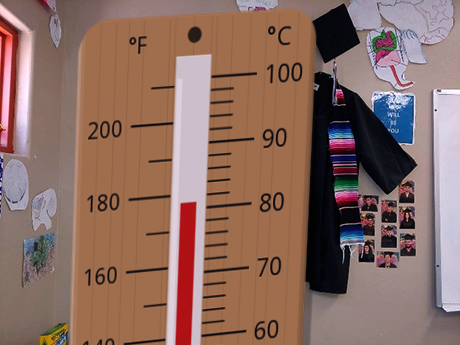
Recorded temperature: 81 °C
